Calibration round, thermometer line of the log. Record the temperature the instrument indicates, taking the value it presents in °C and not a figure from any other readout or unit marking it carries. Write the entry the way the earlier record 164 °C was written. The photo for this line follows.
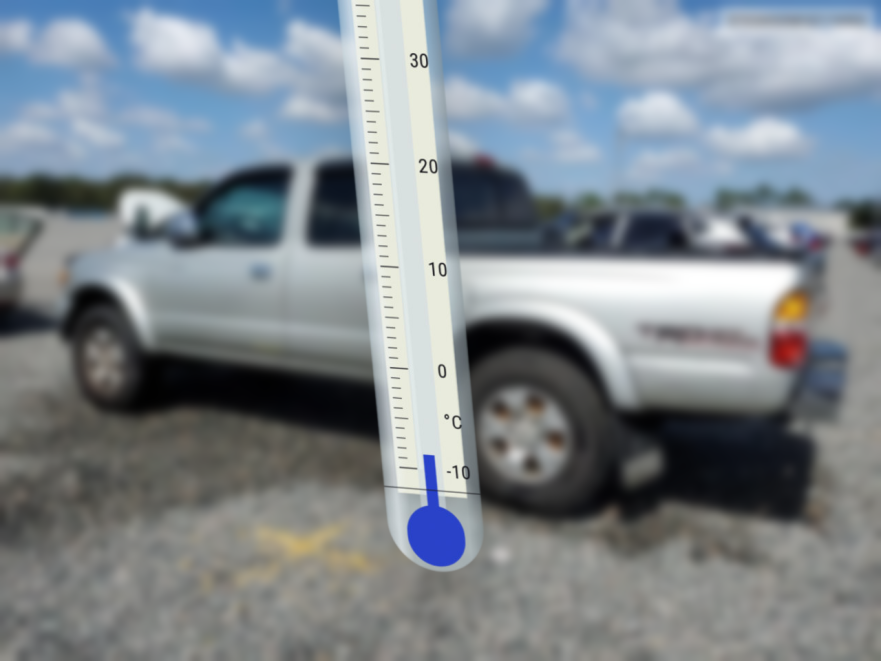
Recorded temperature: -8.5 °C
